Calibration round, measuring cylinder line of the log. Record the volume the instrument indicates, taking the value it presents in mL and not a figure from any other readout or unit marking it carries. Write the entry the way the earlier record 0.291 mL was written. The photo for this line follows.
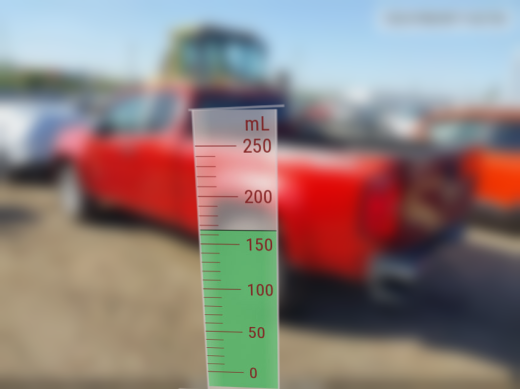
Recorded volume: 165 mL
